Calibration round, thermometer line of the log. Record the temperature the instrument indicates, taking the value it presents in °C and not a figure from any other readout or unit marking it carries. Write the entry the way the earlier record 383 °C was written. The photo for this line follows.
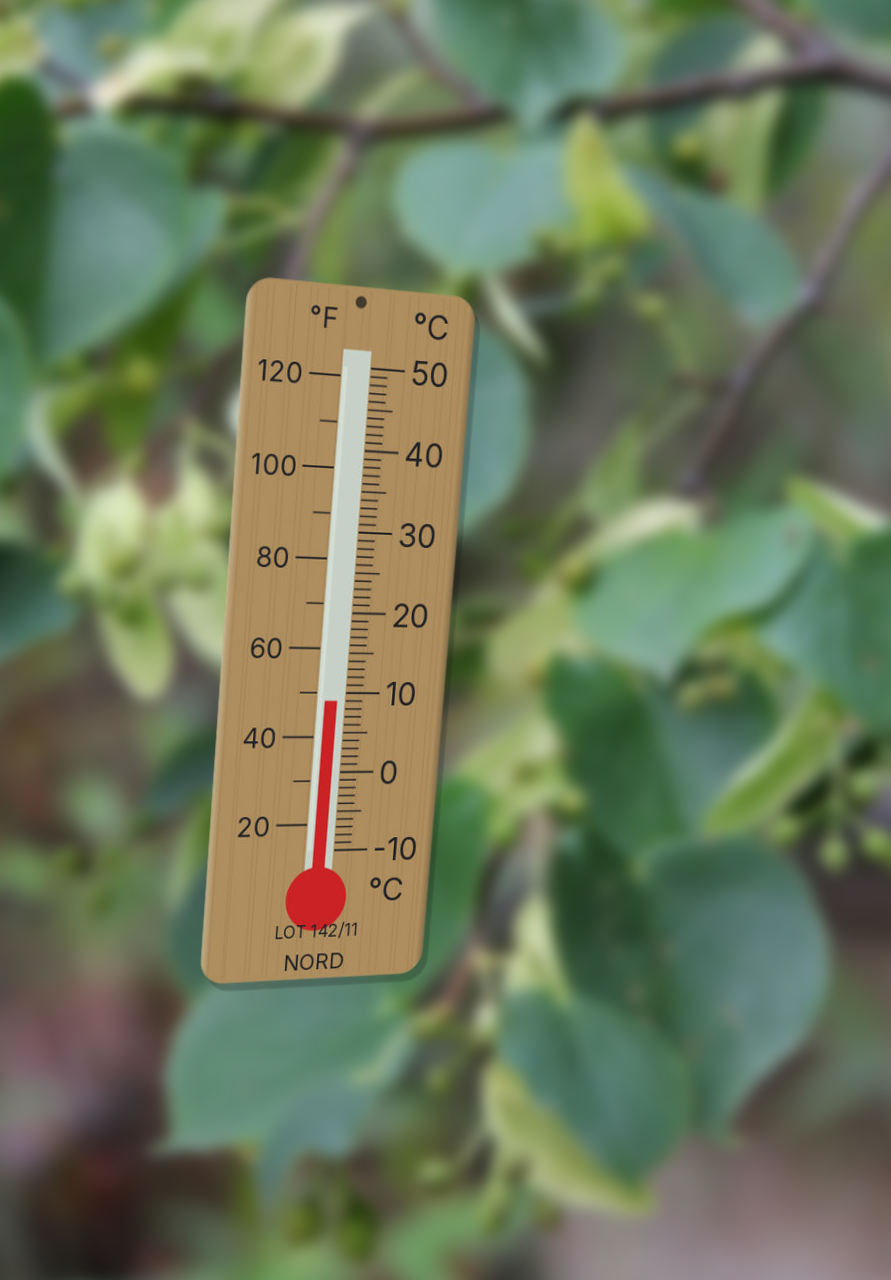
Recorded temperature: 9 °C
